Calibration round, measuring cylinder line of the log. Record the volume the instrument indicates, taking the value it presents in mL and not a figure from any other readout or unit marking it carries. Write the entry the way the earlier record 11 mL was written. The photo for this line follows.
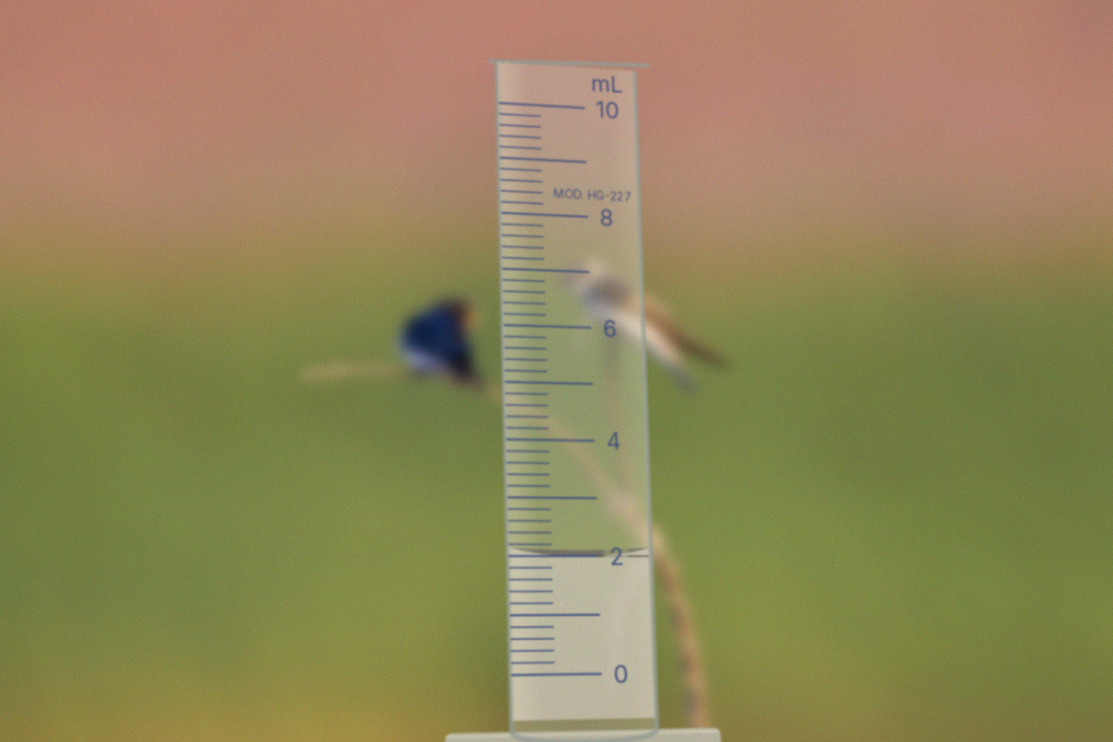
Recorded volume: 2 mL
